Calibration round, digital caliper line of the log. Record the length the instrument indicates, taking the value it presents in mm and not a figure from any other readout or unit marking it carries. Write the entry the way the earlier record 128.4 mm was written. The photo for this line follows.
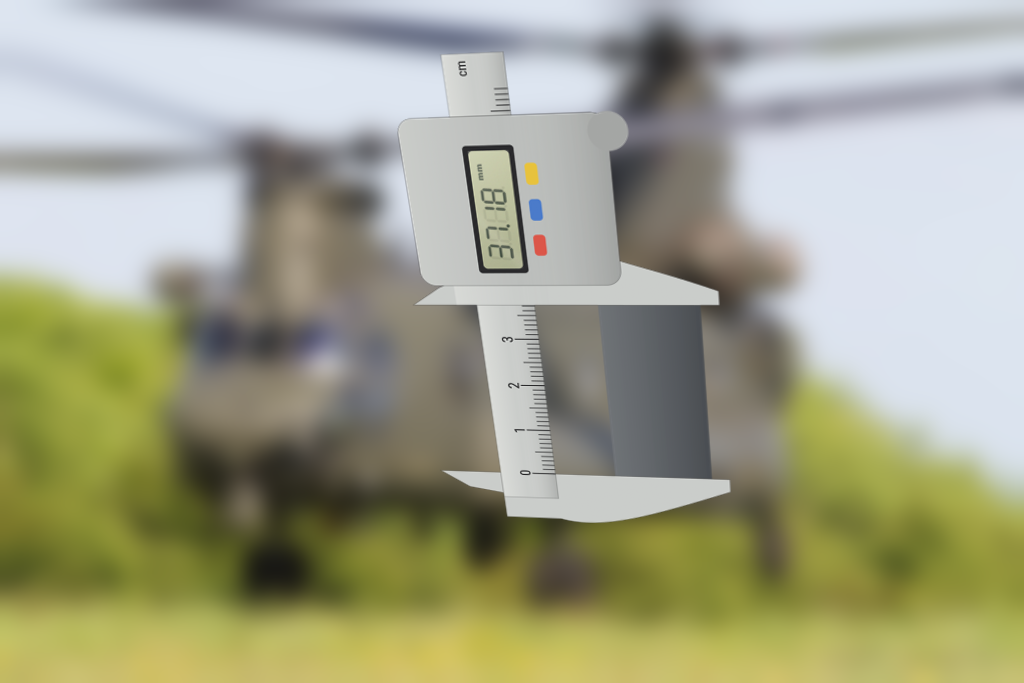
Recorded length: 37.18 mm
